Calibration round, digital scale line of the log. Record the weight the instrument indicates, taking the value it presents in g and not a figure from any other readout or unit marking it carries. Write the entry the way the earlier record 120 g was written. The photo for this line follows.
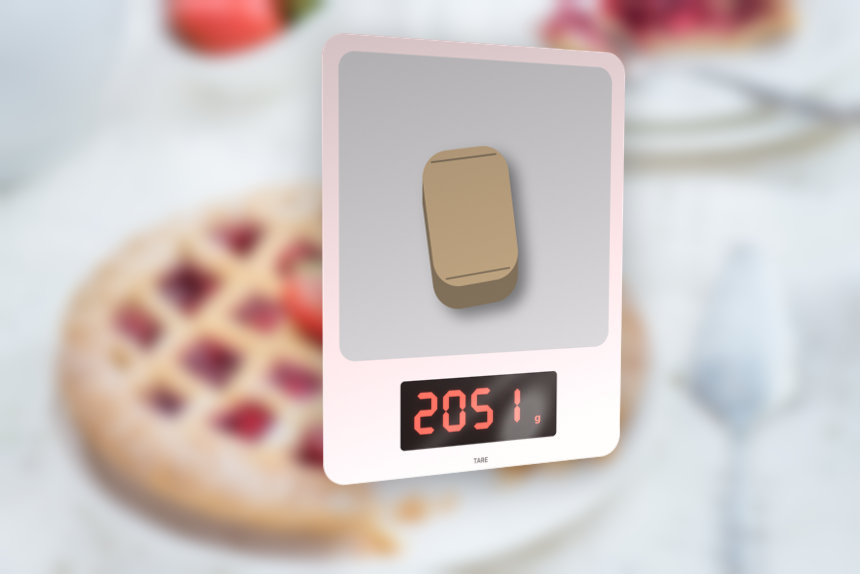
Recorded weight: 2051 g
